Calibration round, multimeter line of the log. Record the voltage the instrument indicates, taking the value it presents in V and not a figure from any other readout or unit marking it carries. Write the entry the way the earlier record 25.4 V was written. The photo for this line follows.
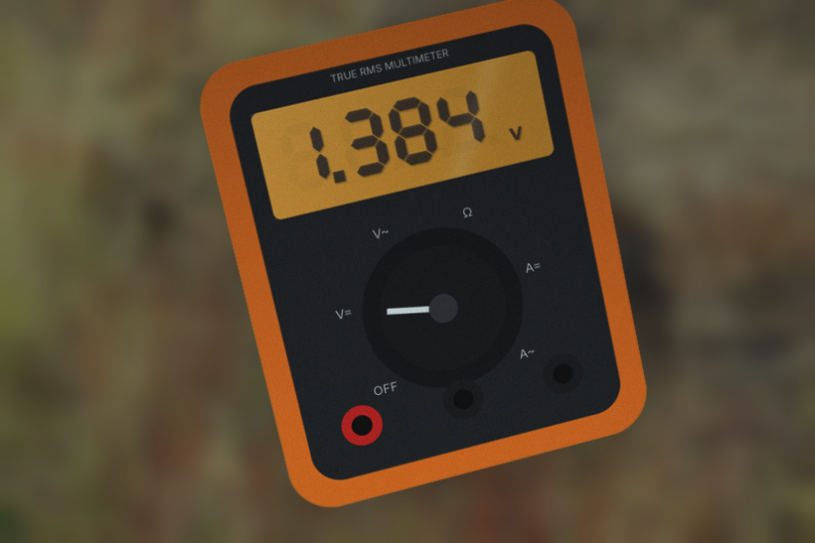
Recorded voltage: 1.384 V
